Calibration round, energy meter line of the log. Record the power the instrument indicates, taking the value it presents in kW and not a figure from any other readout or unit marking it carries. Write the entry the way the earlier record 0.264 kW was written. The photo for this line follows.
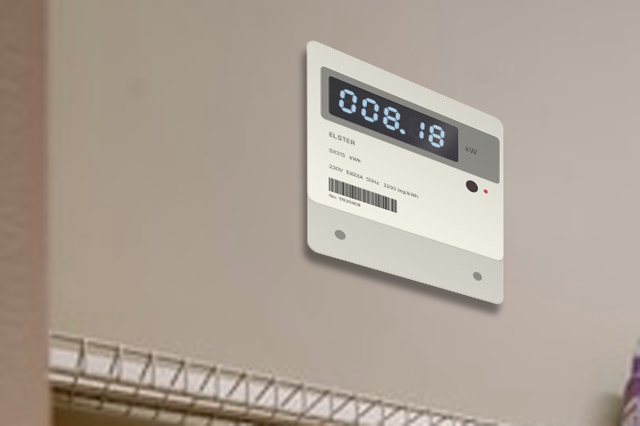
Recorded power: 8.18 kW
